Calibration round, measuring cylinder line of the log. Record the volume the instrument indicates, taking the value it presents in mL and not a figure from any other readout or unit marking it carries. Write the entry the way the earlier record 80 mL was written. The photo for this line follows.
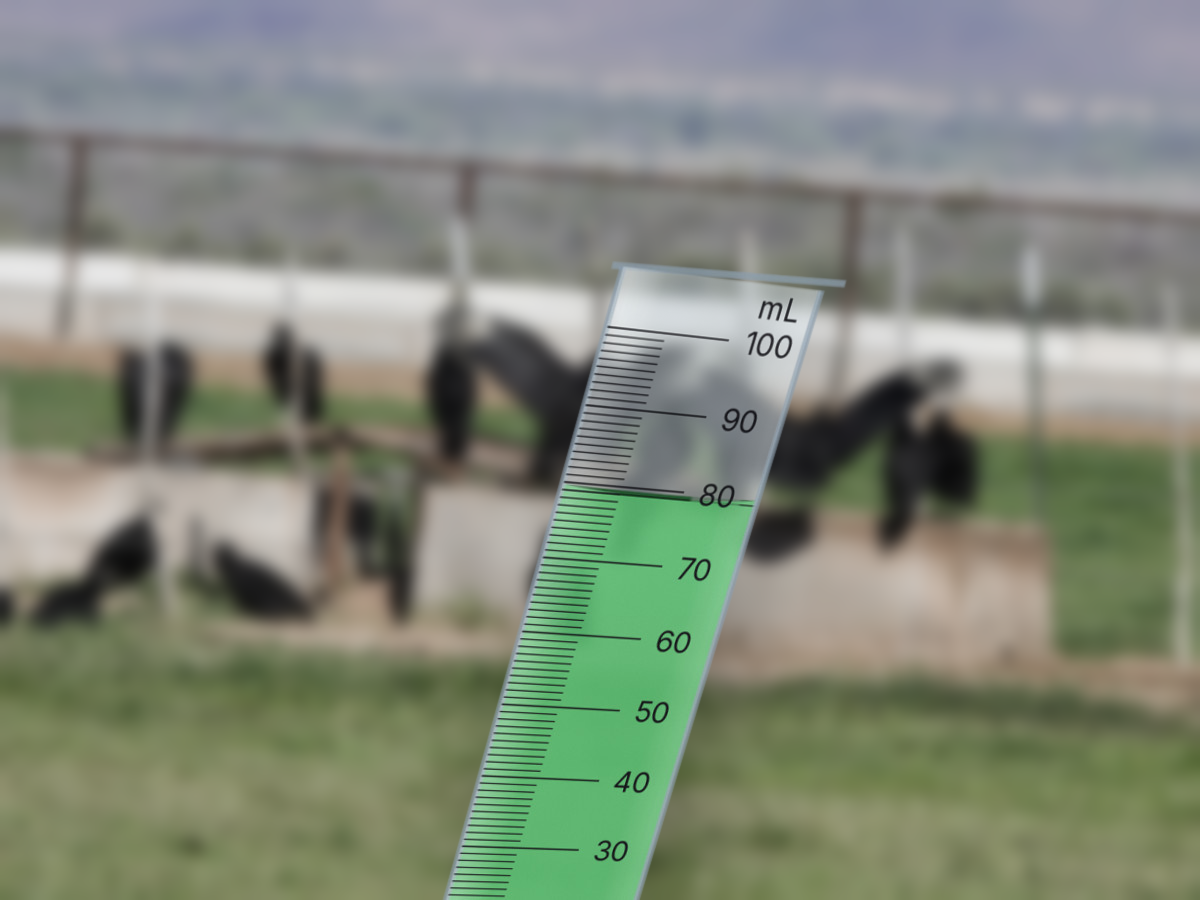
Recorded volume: 79 mL
